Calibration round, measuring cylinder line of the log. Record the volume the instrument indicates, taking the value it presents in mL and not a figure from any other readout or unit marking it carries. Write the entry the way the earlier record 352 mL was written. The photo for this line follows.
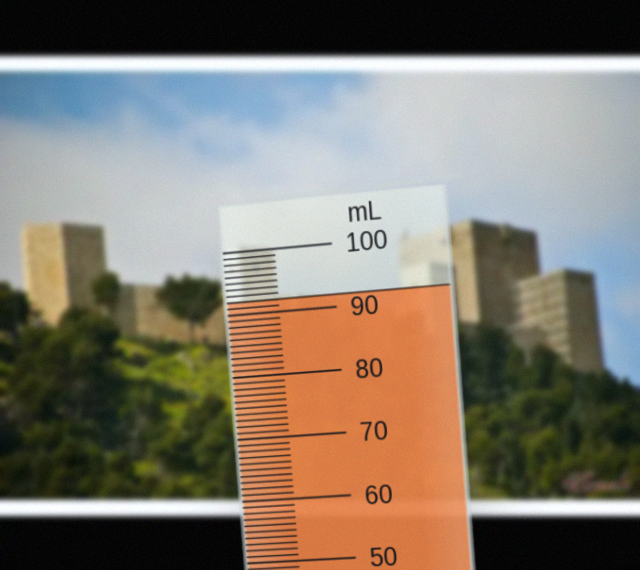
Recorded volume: 92 mL
